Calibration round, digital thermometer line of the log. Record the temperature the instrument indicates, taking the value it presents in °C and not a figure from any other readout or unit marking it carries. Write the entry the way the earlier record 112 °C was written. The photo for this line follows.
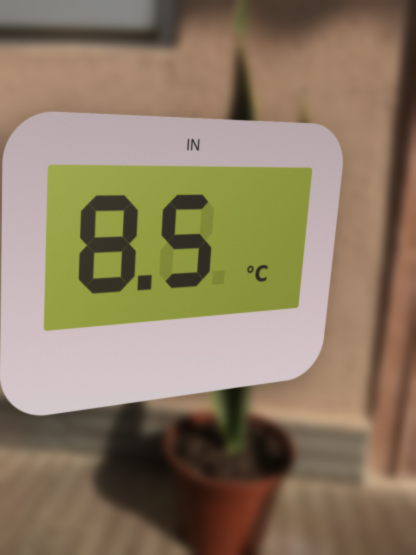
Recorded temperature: 8.5 °C
